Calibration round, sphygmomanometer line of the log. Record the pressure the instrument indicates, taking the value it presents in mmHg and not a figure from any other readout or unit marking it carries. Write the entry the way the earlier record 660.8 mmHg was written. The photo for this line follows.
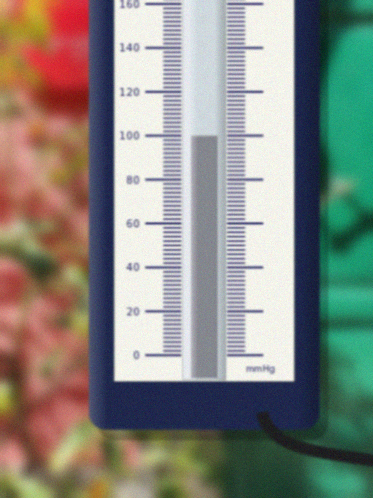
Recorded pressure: 100 mmHg
